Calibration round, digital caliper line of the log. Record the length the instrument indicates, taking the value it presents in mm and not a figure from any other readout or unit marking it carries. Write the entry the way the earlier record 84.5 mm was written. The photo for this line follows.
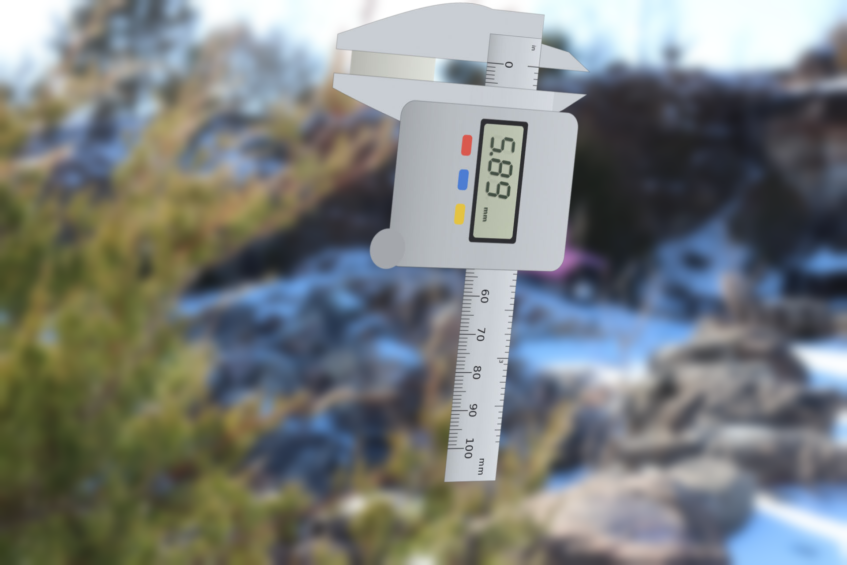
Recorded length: 5.89 mm
